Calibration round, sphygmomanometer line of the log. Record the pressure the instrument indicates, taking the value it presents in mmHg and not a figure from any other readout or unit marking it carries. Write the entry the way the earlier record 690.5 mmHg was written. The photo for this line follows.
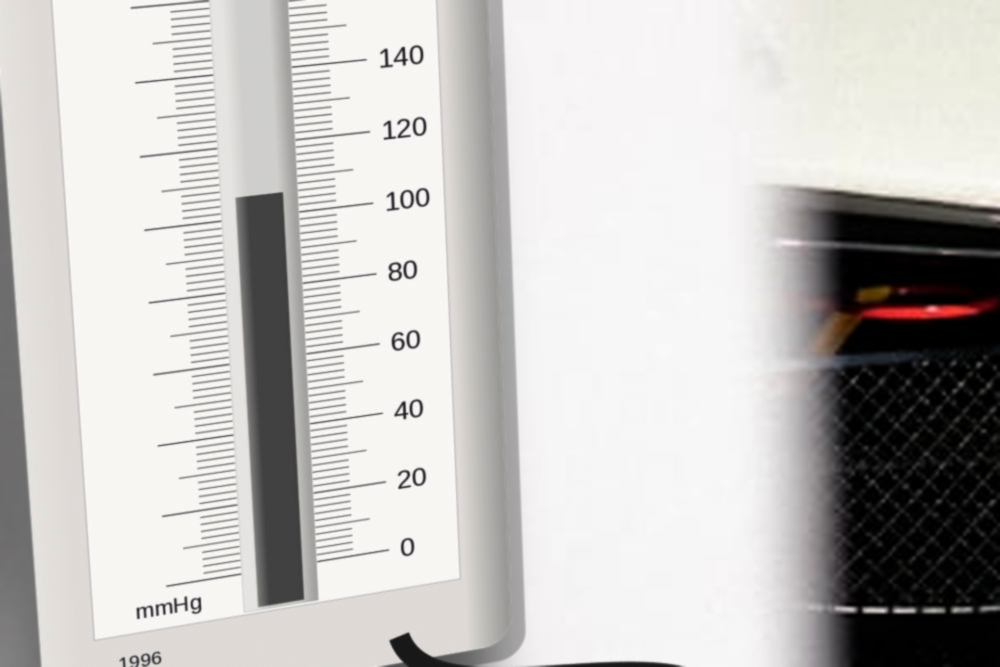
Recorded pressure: 106 mmHg
